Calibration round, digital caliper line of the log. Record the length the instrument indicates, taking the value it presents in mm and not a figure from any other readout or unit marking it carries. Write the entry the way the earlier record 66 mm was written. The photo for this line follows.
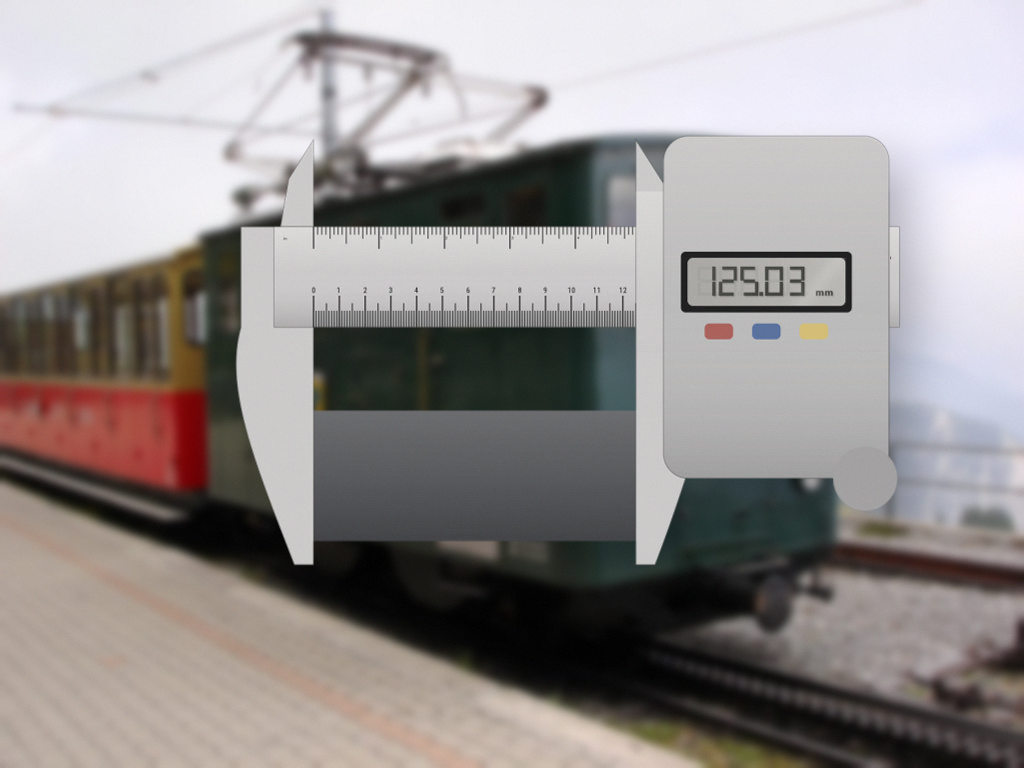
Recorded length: 125.03 mm
